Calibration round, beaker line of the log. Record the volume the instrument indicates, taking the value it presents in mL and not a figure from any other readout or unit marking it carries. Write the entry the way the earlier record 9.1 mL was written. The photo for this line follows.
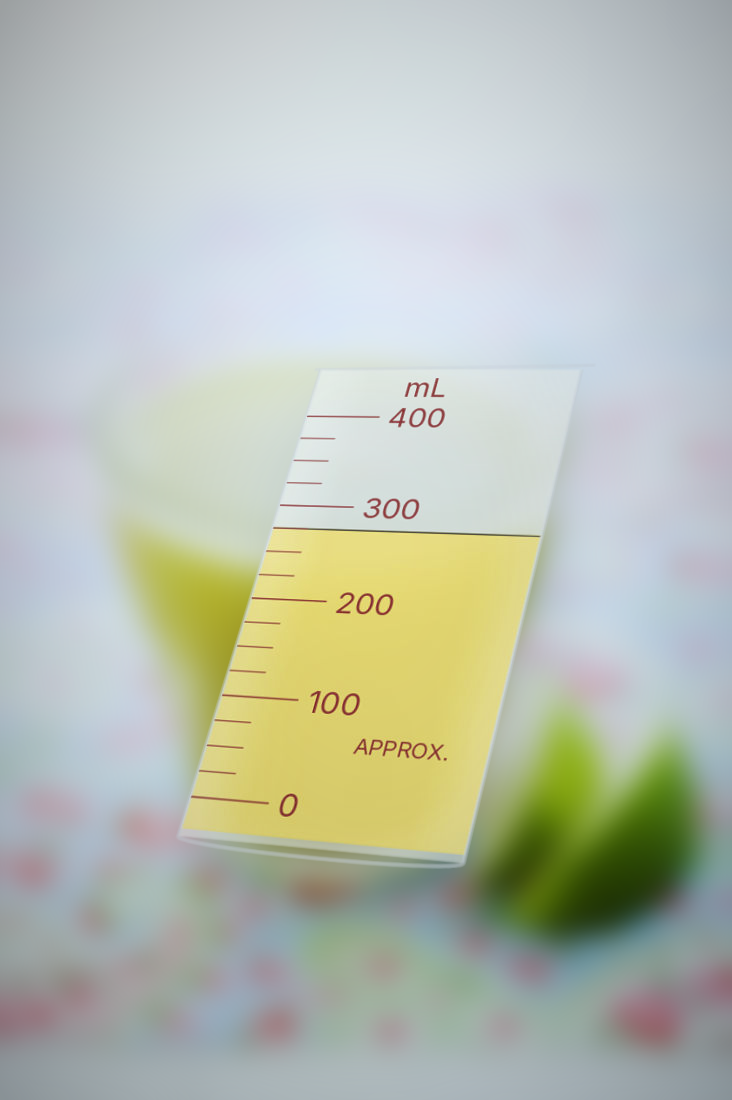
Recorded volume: 275 mL
